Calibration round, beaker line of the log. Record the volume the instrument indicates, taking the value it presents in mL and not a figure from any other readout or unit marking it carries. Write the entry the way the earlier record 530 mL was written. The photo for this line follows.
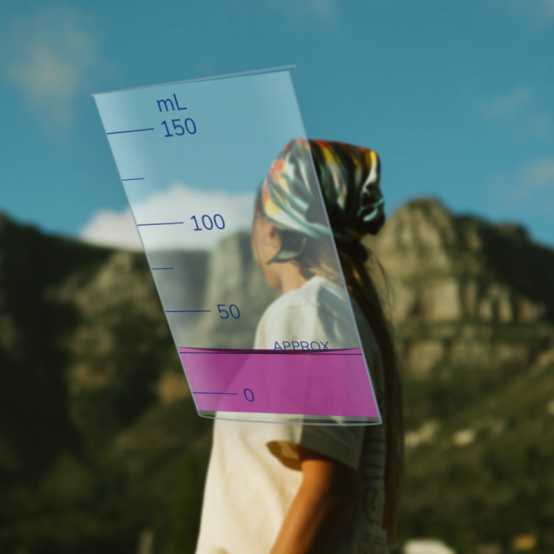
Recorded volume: 25 mL
